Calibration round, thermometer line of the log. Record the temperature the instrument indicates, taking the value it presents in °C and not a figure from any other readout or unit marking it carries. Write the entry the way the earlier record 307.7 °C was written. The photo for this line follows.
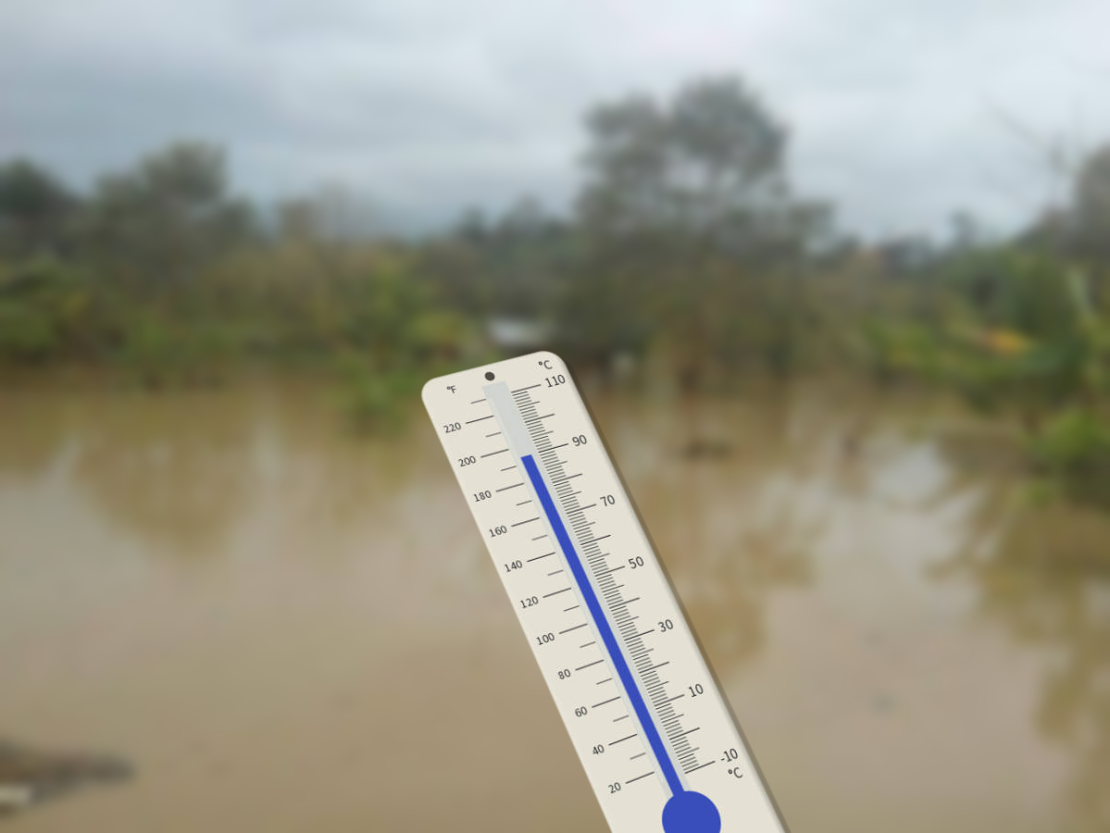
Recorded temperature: 90 °C
